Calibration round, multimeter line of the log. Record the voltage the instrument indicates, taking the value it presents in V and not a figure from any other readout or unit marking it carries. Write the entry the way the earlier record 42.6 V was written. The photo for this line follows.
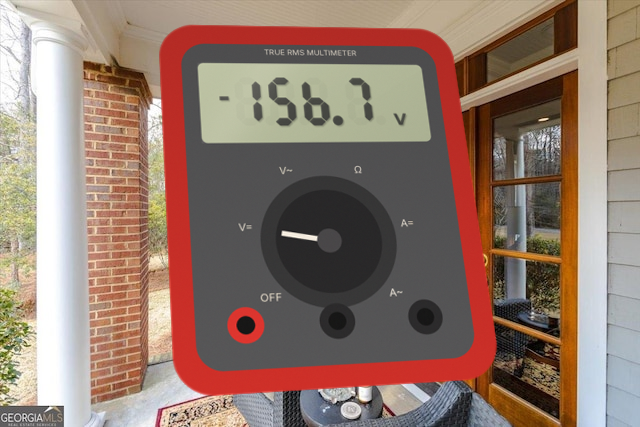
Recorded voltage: -156.7 V
